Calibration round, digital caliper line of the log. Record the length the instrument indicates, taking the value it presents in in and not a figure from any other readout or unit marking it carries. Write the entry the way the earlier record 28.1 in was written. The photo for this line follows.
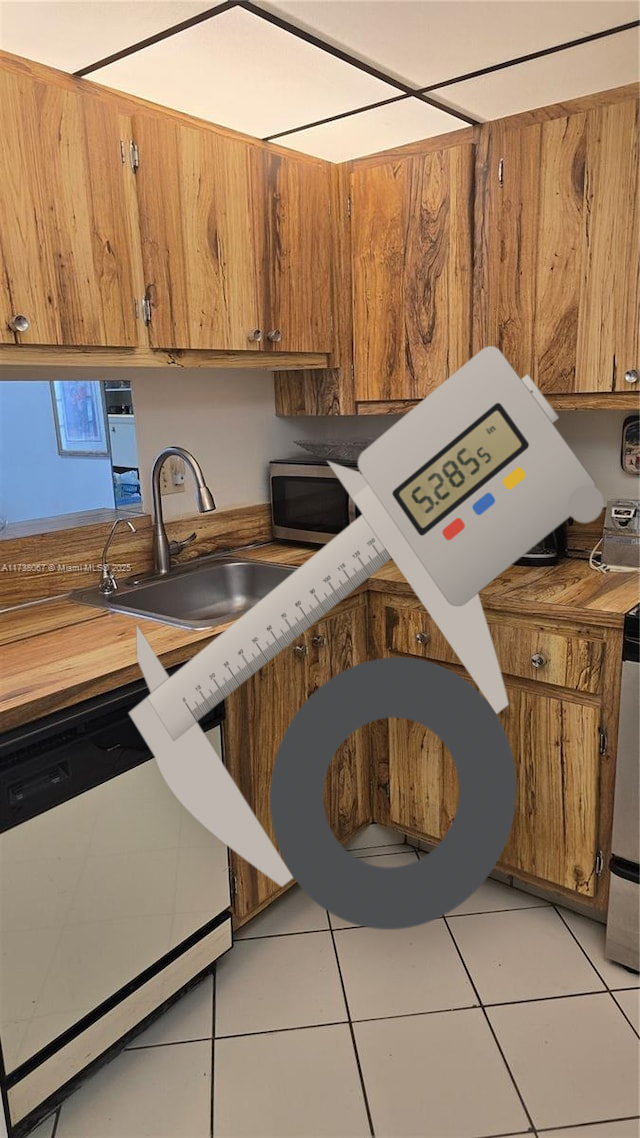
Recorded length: 5.2855 in
